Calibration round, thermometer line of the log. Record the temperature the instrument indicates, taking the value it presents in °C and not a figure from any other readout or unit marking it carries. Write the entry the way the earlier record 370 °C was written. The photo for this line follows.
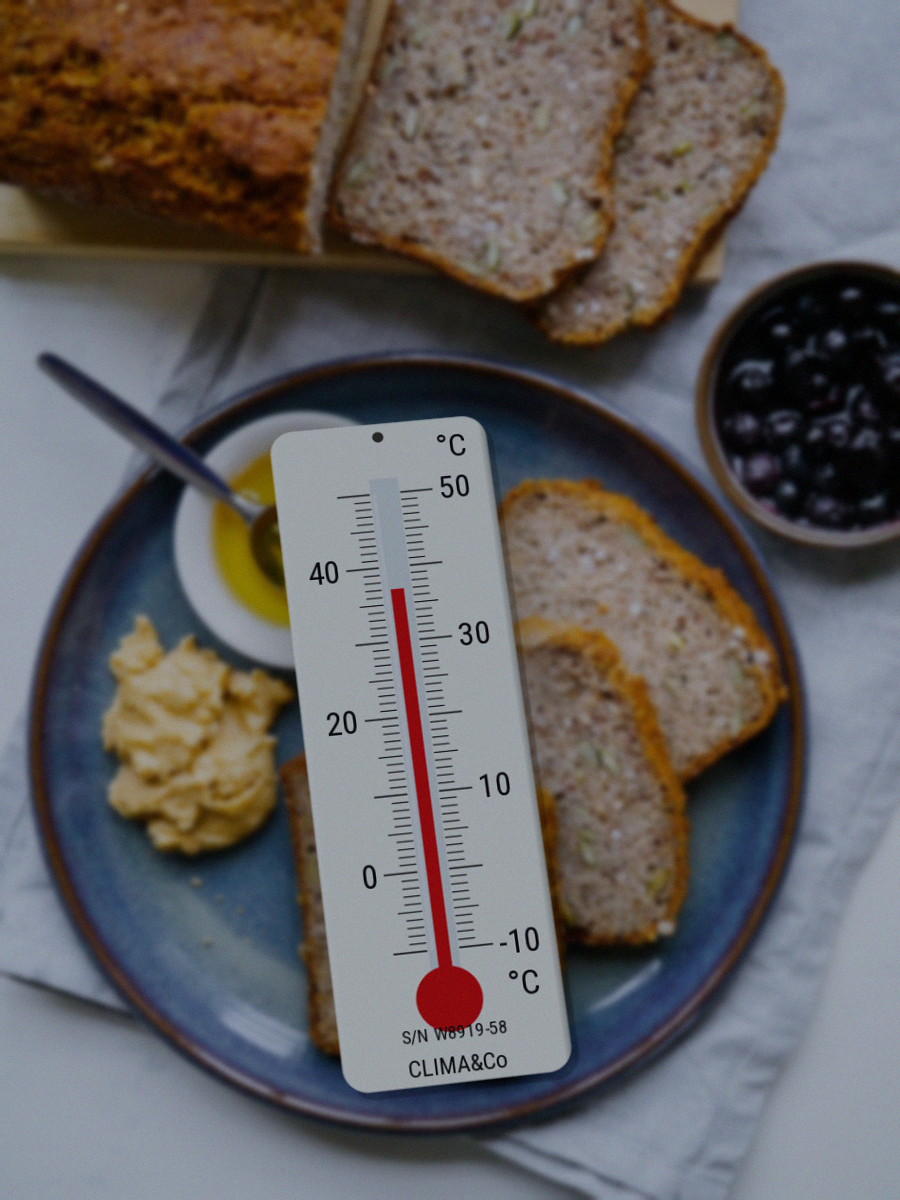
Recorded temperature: 37 °C
